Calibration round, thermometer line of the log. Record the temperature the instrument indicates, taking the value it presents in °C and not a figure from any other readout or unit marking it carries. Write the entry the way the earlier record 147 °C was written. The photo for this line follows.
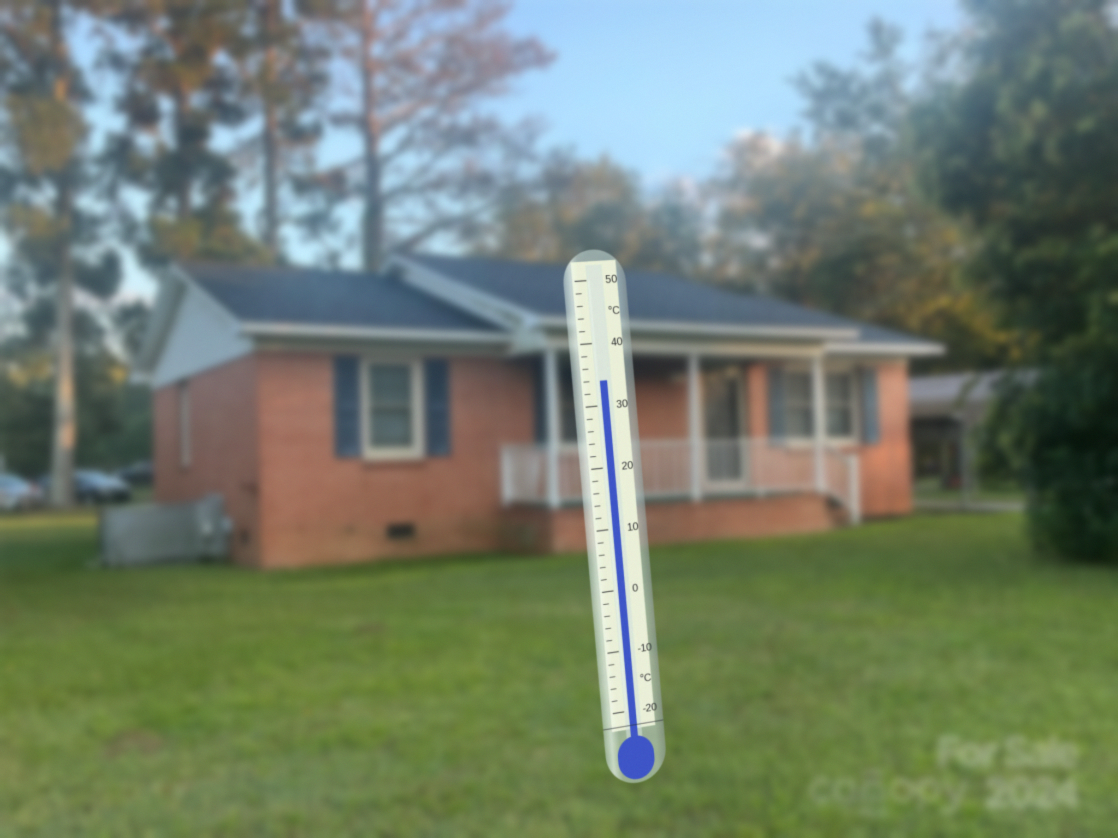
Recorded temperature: 34 °C
